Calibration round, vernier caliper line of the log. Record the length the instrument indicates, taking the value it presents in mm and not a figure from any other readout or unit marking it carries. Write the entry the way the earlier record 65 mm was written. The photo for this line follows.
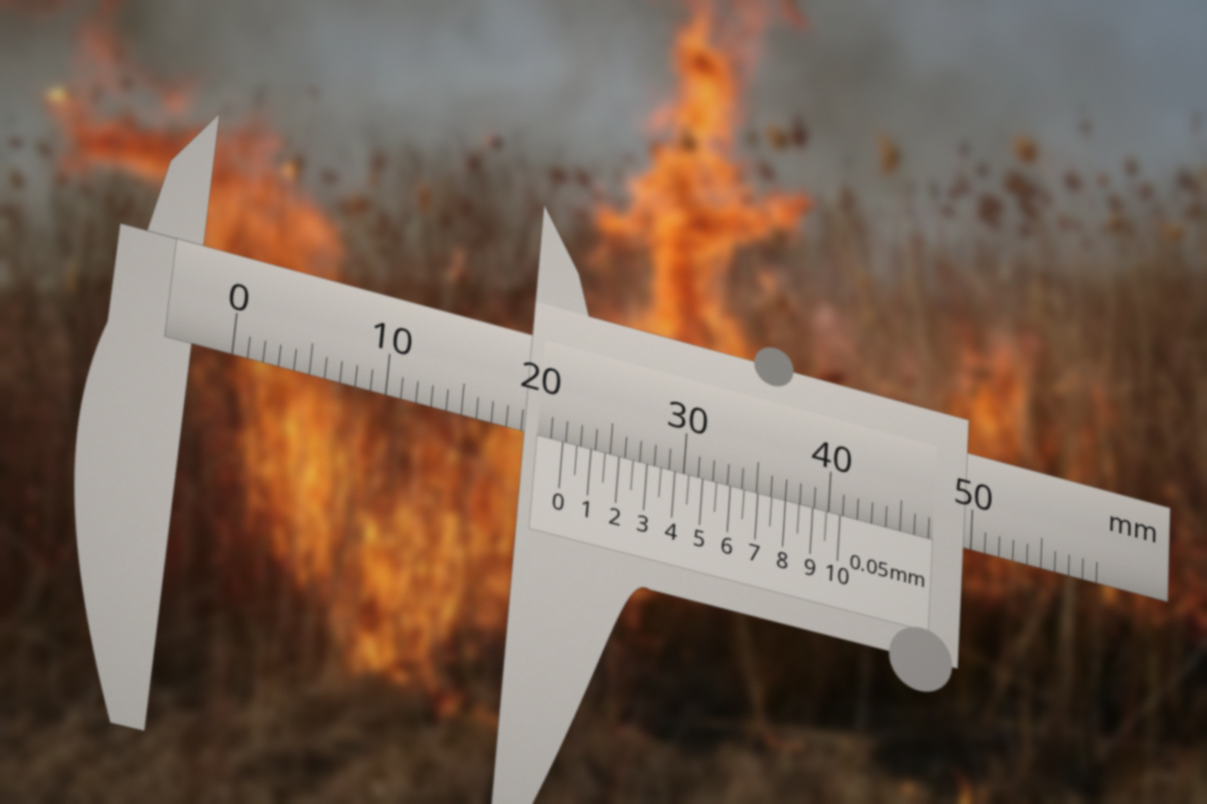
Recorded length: 21.8 mm
